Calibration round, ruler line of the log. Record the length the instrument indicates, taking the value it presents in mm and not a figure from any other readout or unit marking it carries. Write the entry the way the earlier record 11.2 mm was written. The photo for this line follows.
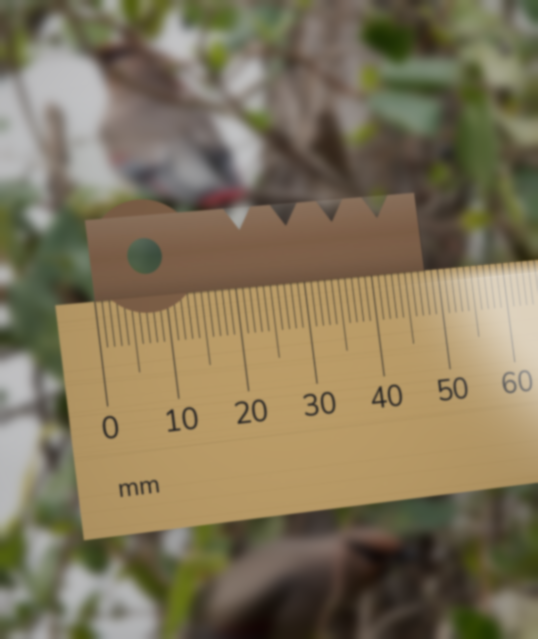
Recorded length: 48 mm
